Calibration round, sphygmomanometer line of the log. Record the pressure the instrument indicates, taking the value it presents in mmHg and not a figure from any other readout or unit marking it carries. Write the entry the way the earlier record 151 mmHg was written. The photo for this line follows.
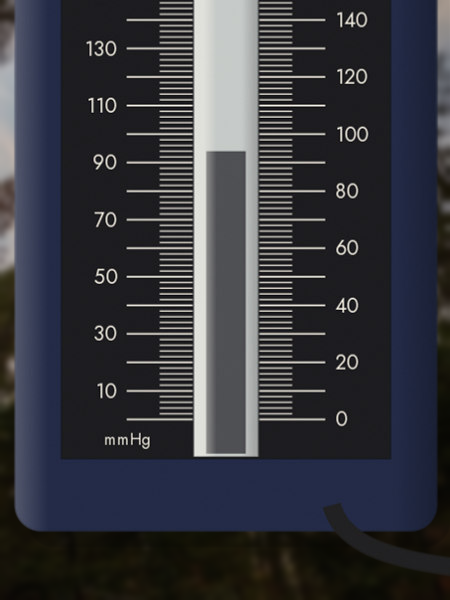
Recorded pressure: 94 mmHg
